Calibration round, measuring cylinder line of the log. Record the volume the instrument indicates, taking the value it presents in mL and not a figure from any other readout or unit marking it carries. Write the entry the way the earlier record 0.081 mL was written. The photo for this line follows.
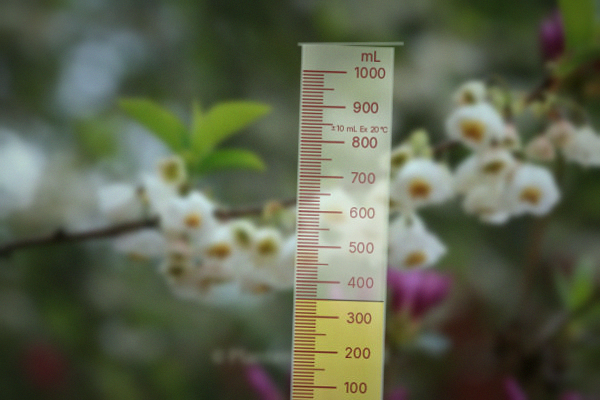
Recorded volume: 350 mL
